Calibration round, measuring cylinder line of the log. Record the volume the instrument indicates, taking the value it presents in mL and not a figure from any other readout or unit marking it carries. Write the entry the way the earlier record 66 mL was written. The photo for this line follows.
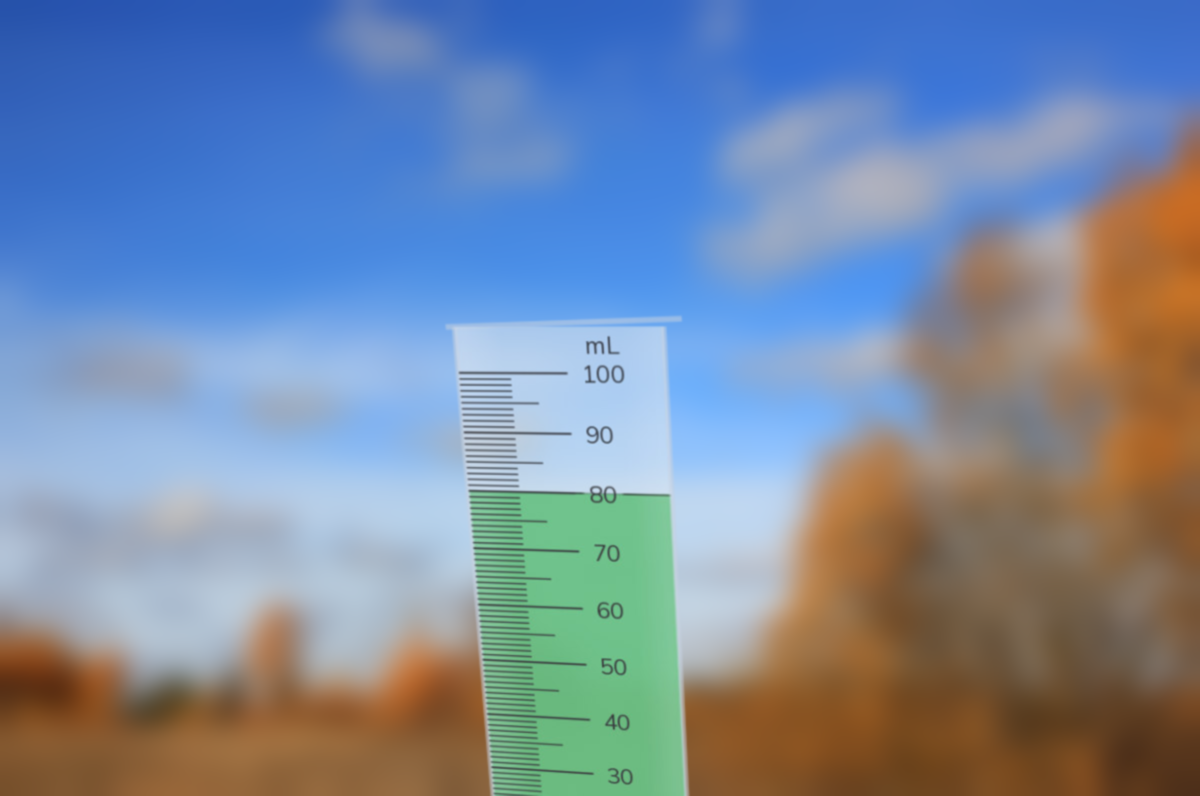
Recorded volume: 80 mL
